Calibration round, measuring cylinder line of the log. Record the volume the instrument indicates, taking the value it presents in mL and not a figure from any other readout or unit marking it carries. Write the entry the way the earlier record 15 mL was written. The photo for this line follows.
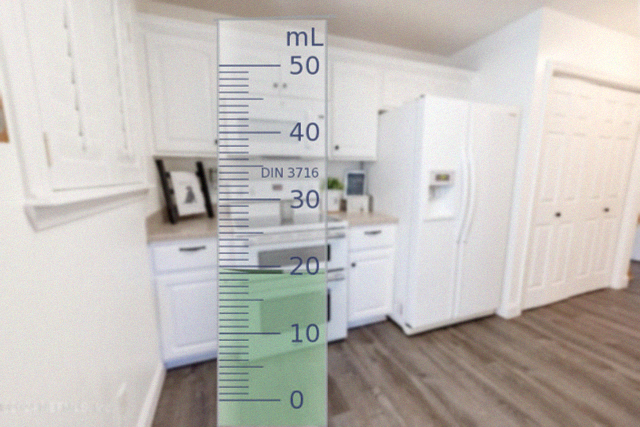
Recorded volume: 19 mL
